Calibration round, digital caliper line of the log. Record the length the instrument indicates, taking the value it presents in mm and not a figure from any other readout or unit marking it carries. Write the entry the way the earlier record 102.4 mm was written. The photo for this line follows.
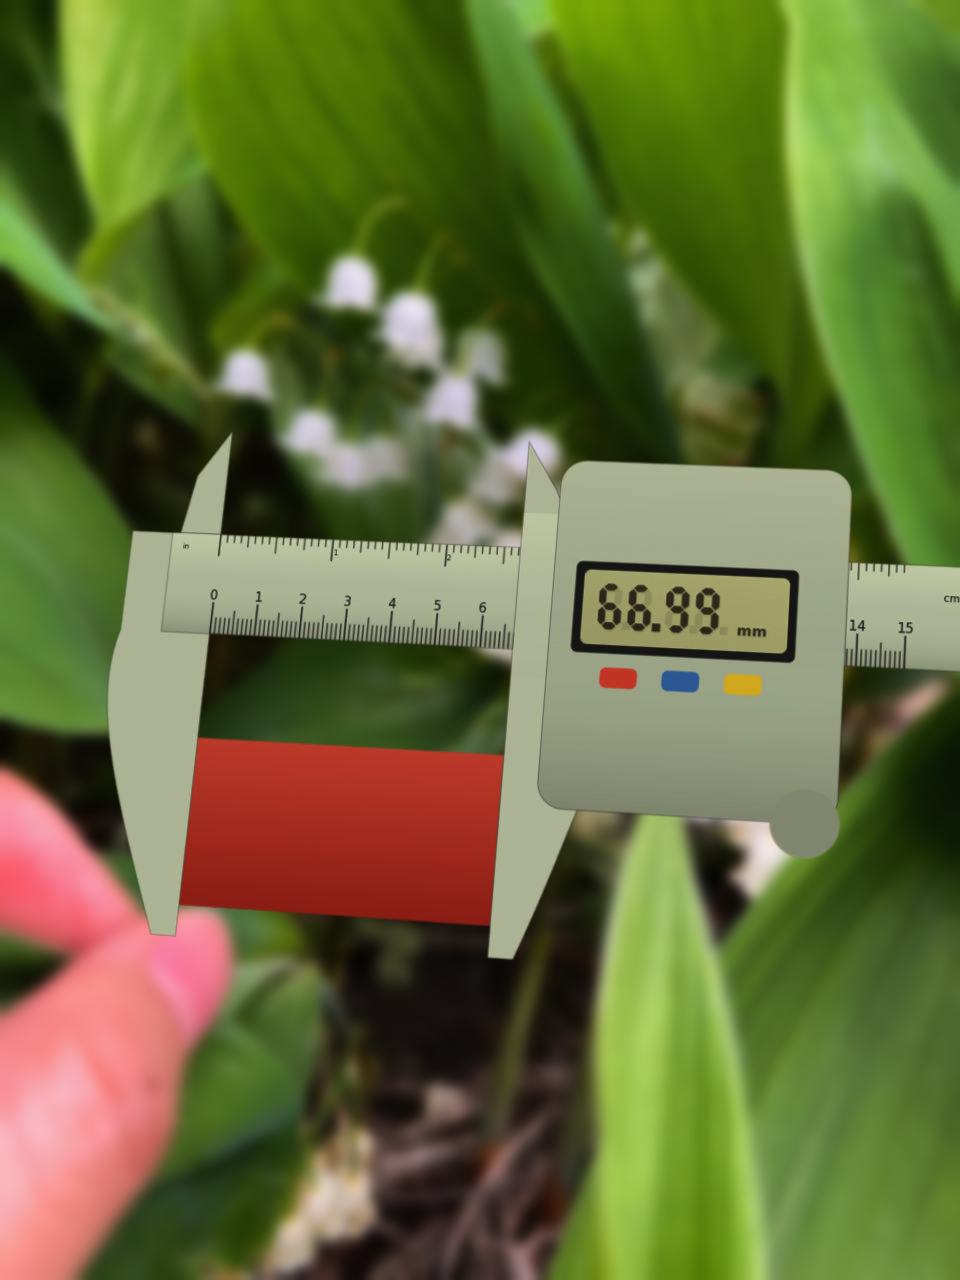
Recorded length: 66.99 mm
